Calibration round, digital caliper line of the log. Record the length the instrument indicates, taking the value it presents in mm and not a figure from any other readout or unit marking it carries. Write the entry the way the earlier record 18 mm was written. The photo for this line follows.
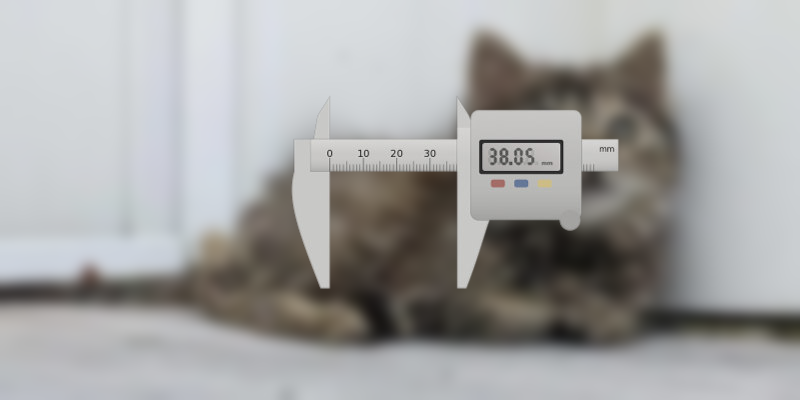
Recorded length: 38.05 mm
